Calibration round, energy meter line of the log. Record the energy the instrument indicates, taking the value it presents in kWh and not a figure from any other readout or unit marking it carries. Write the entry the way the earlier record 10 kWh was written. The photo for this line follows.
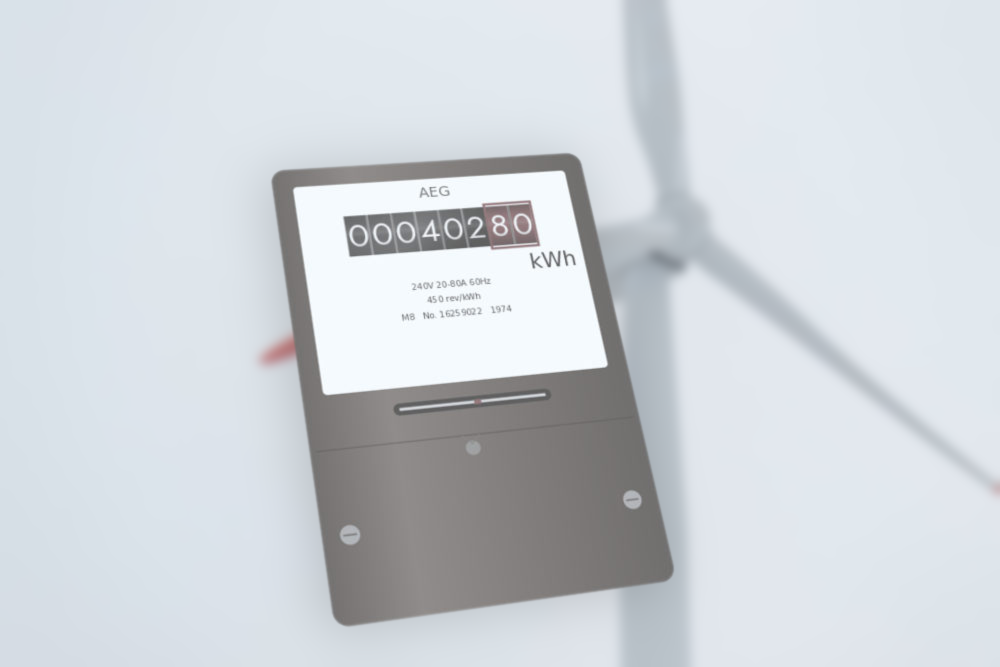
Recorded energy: 402.80 kWh
